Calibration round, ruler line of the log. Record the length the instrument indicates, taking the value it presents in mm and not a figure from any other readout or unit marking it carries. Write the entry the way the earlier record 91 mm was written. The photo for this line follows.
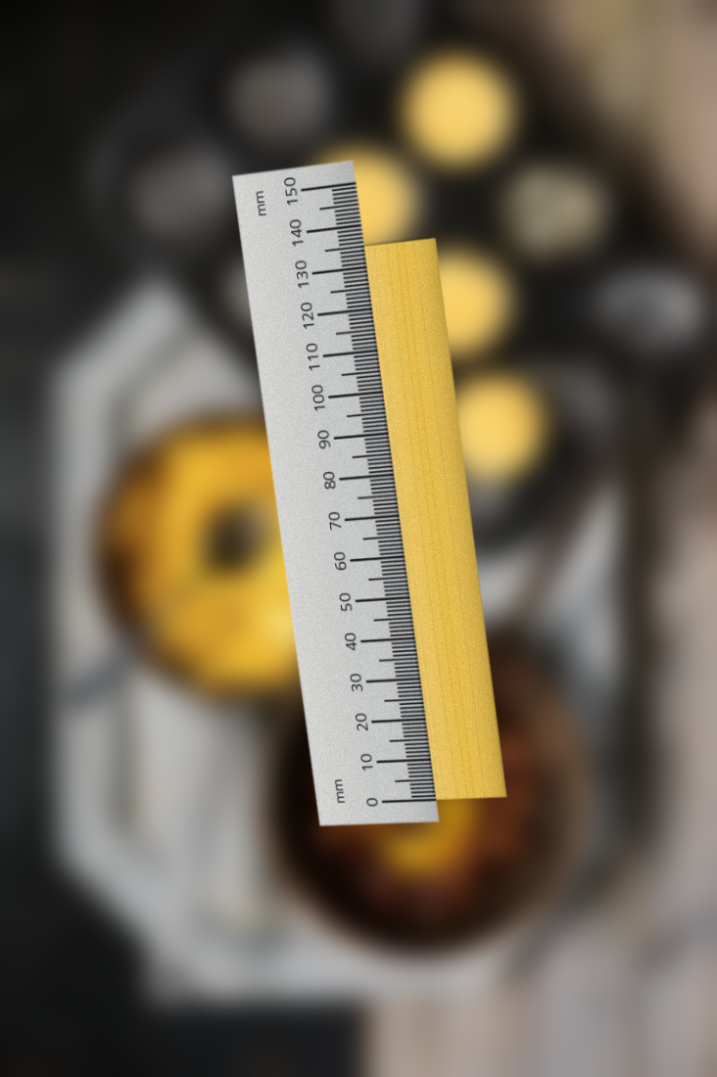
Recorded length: 135 mm
